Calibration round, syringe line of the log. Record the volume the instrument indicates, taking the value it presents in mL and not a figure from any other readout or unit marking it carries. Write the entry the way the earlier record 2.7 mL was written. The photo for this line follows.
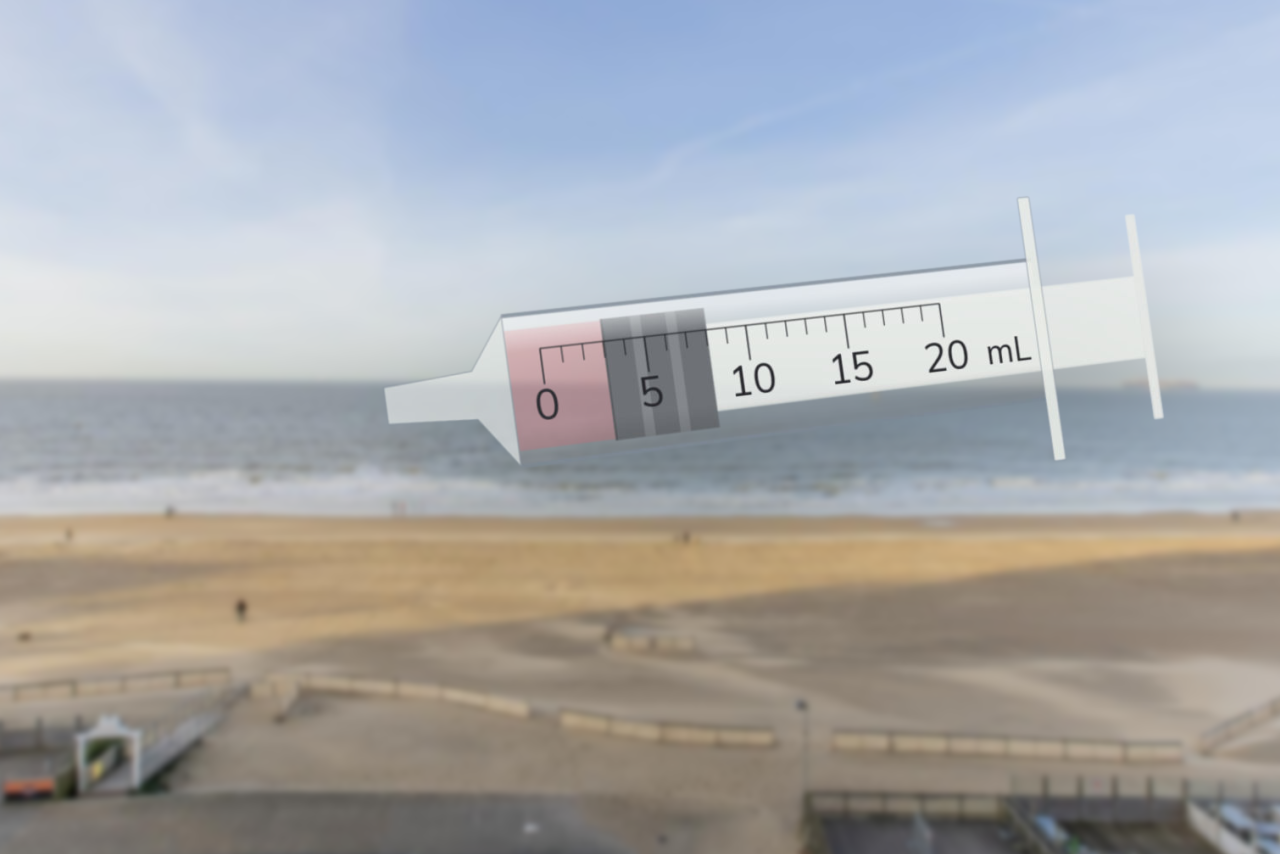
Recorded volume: 3 mL
